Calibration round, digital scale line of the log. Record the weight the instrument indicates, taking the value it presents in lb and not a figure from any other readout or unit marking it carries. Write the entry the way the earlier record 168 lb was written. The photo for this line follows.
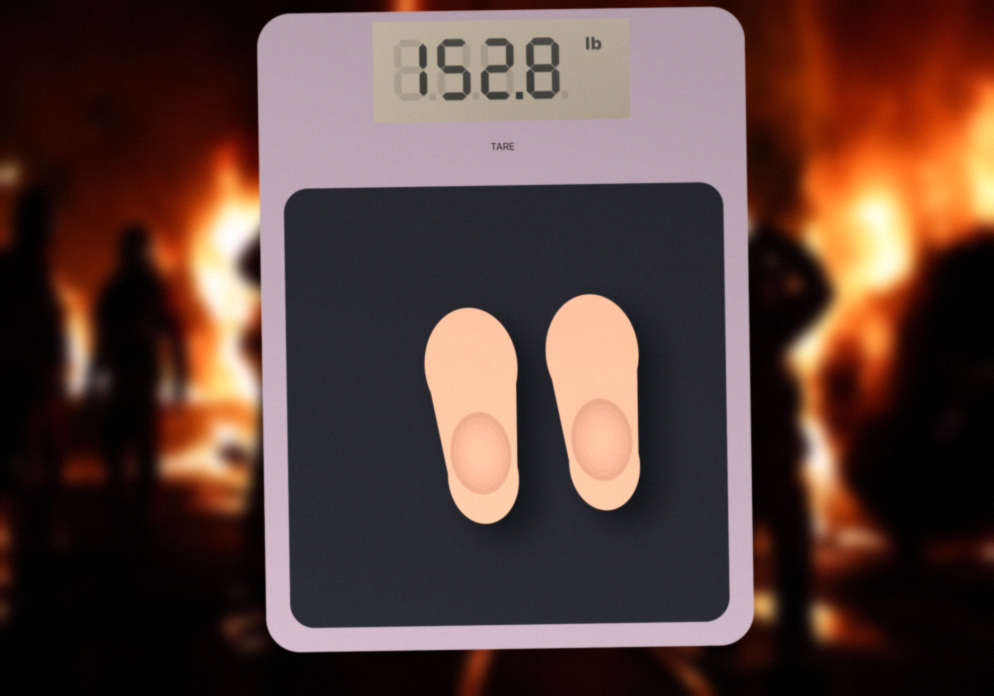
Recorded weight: 152.8 lb
